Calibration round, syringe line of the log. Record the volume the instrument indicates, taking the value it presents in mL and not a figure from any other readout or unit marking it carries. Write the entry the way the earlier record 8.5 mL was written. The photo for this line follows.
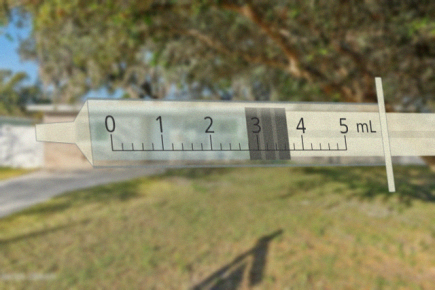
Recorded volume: 2.8 mL
